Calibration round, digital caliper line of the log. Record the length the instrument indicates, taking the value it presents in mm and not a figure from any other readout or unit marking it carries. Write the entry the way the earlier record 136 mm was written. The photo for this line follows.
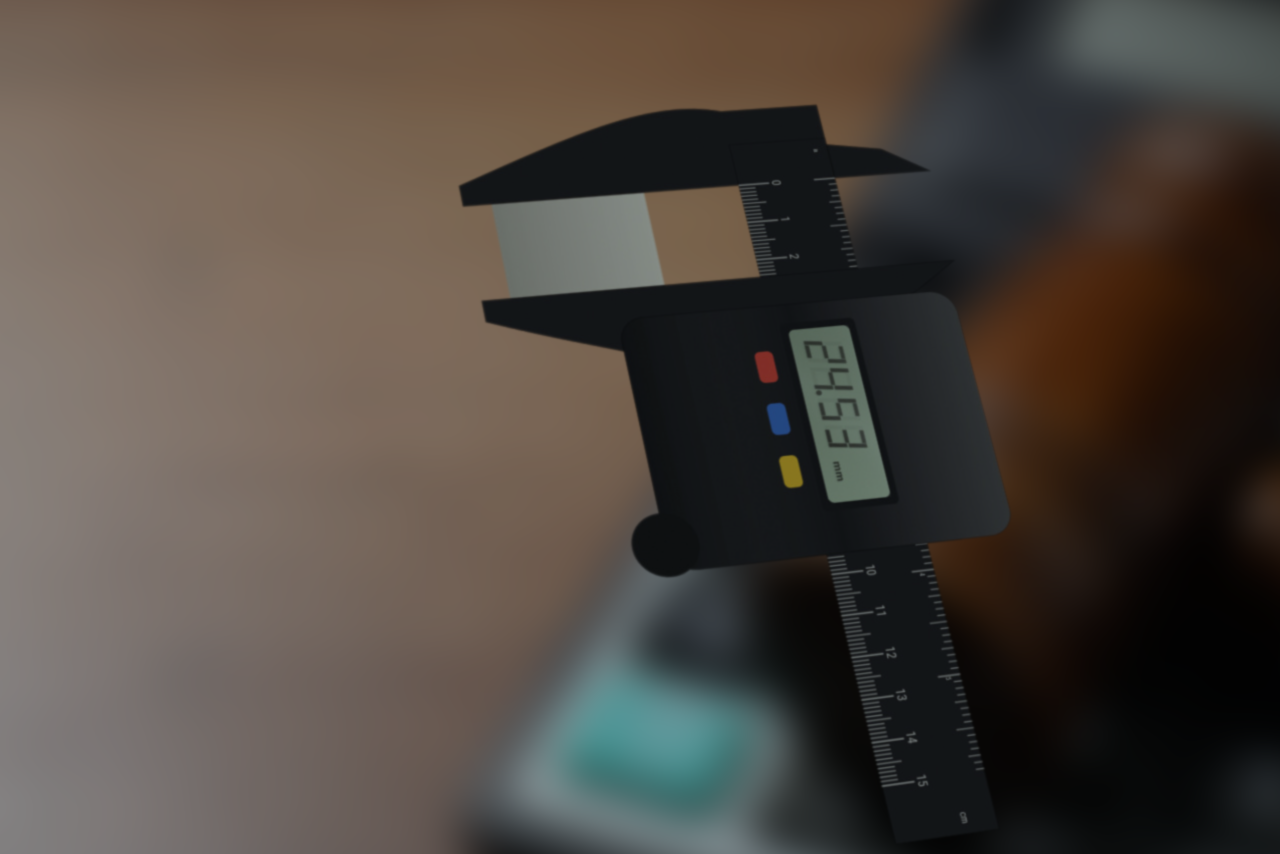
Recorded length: 24.53 mm
